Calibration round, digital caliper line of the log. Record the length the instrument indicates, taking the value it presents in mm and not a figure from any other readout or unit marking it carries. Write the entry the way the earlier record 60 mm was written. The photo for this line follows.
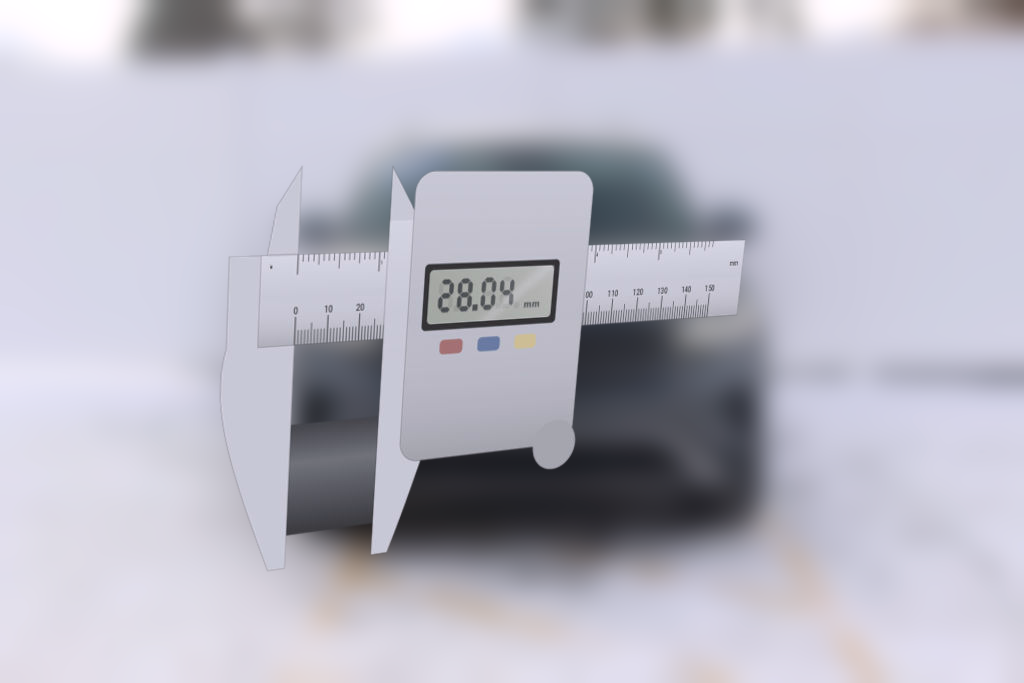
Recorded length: 28.04 mm
